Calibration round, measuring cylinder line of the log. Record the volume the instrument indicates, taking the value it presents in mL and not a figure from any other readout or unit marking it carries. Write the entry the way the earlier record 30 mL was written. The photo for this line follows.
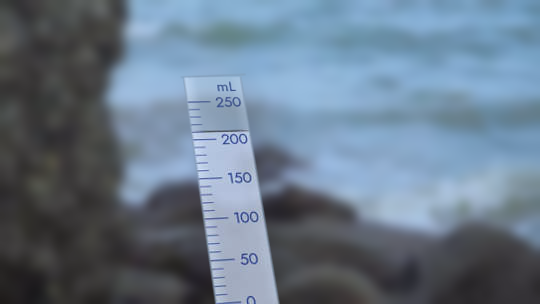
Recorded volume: 210 mL
